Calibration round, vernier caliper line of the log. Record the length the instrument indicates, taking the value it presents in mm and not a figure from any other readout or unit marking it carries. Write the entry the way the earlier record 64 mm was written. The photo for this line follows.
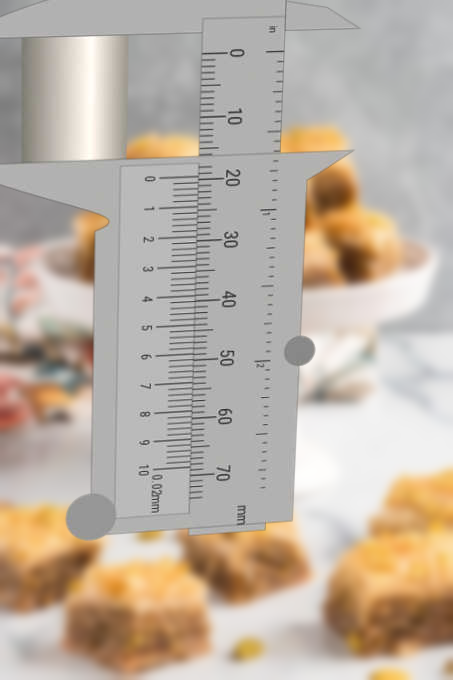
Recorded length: 19.5 mm
